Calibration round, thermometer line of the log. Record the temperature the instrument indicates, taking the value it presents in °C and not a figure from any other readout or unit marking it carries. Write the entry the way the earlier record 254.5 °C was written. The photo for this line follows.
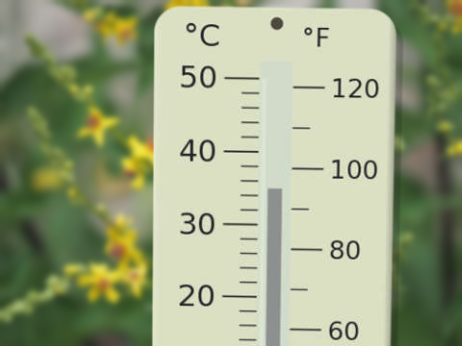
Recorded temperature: 35 °C
